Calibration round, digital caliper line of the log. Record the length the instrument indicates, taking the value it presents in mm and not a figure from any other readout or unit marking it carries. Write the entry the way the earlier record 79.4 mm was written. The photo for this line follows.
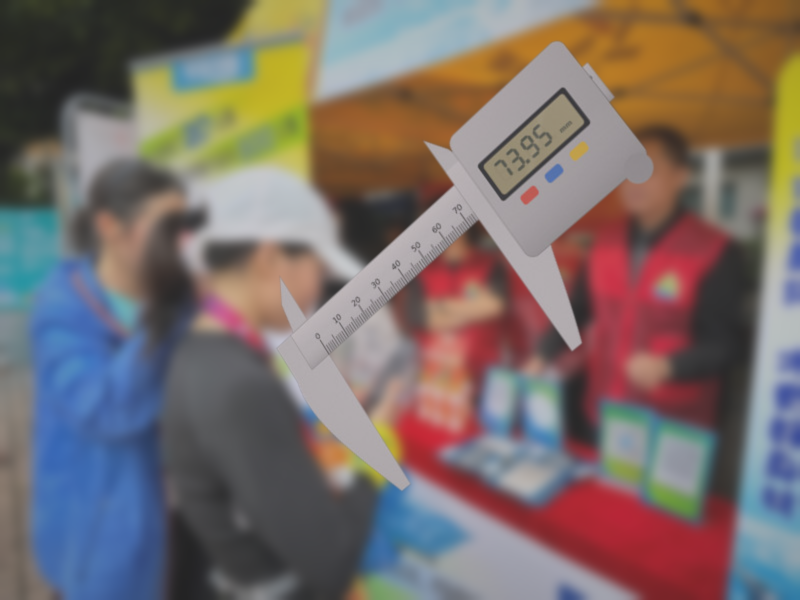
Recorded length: 73.95 mm
